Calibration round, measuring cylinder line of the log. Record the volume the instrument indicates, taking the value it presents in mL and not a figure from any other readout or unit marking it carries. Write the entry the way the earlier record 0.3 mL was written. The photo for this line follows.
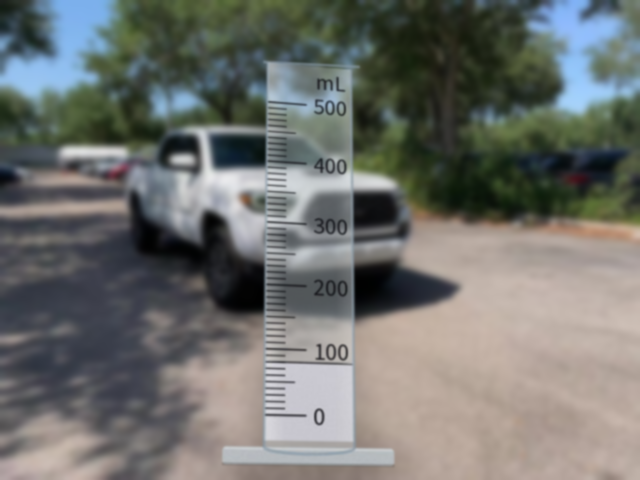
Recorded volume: 80 mL
